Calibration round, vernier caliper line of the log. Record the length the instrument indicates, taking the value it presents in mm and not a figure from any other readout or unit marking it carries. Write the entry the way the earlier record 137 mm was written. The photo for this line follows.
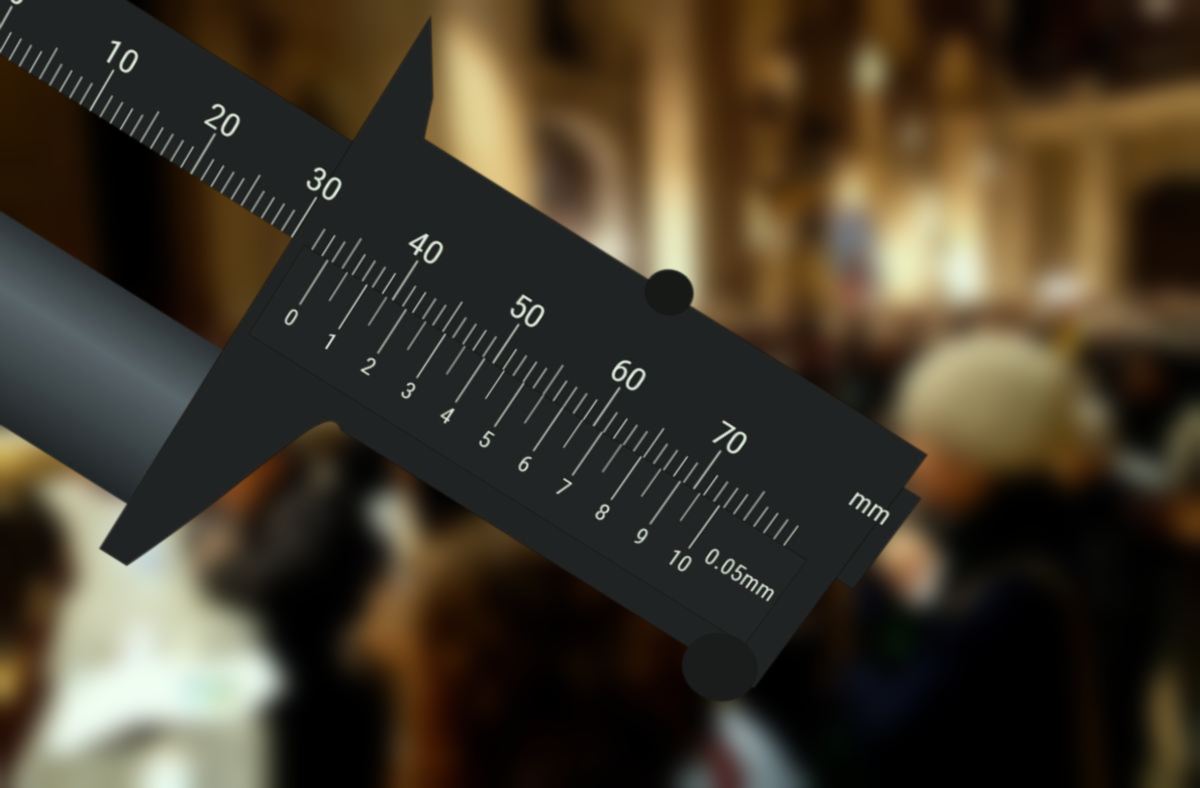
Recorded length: 33.6 mm
